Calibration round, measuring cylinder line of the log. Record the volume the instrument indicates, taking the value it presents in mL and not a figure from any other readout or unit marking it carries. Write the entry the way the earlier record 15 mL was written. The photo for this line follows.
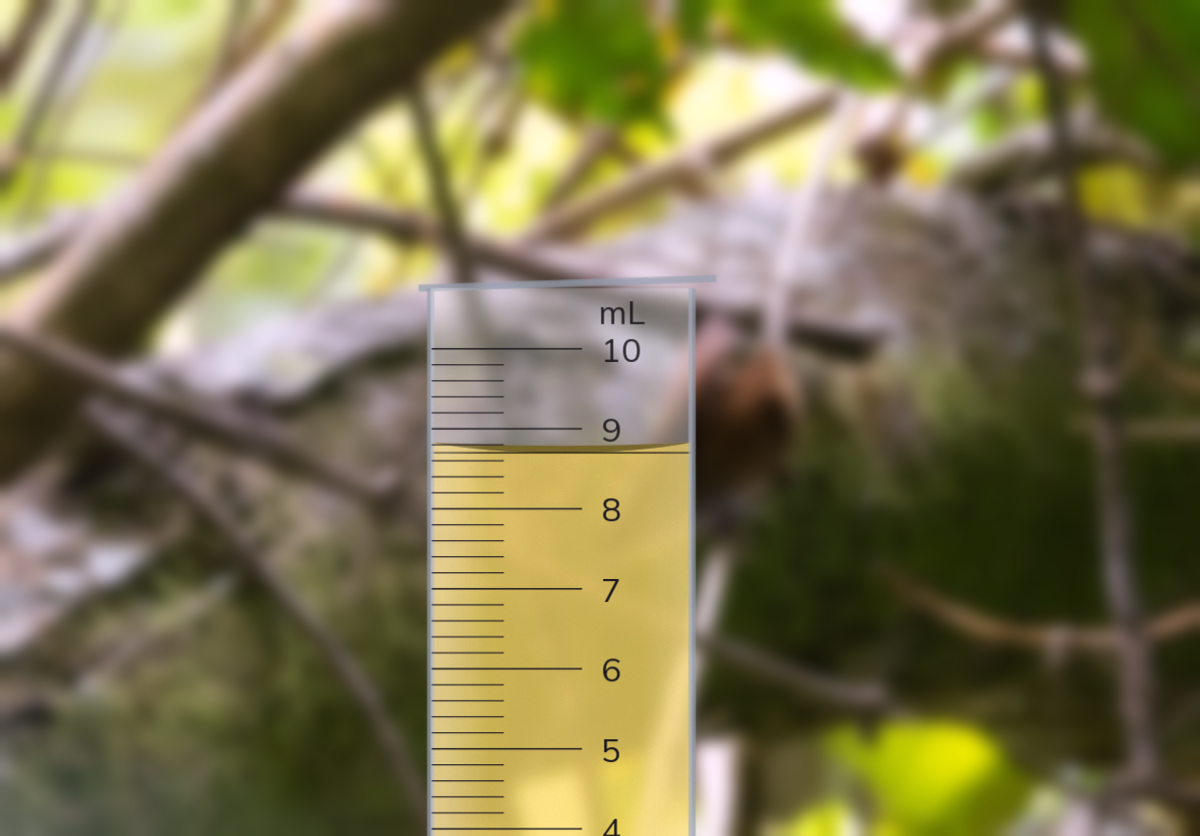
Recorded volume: 8.7 mL
